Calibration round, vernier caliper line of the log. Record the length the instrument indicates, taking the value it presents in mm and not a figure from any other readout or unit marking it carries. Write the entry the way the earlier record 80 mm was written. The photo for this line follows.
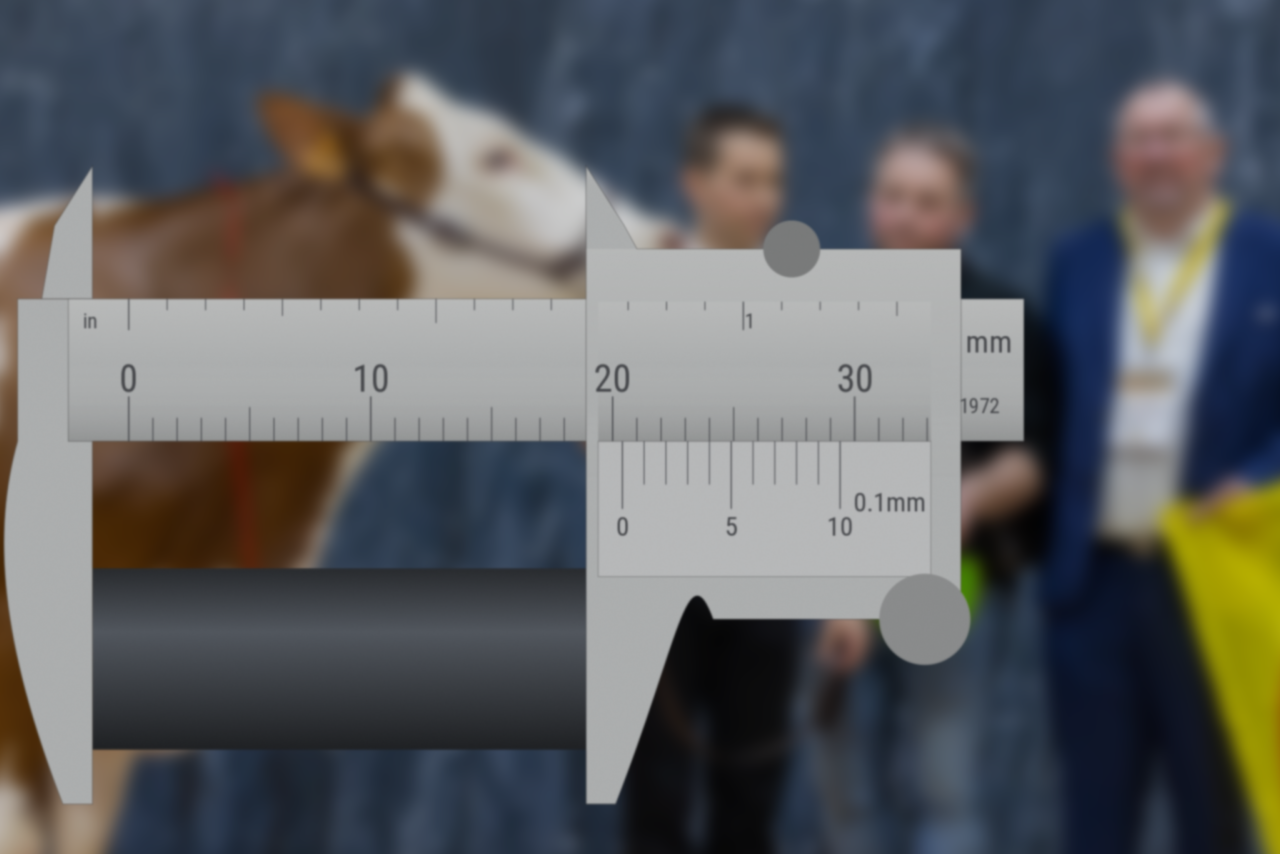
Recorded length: 20.4 mm
